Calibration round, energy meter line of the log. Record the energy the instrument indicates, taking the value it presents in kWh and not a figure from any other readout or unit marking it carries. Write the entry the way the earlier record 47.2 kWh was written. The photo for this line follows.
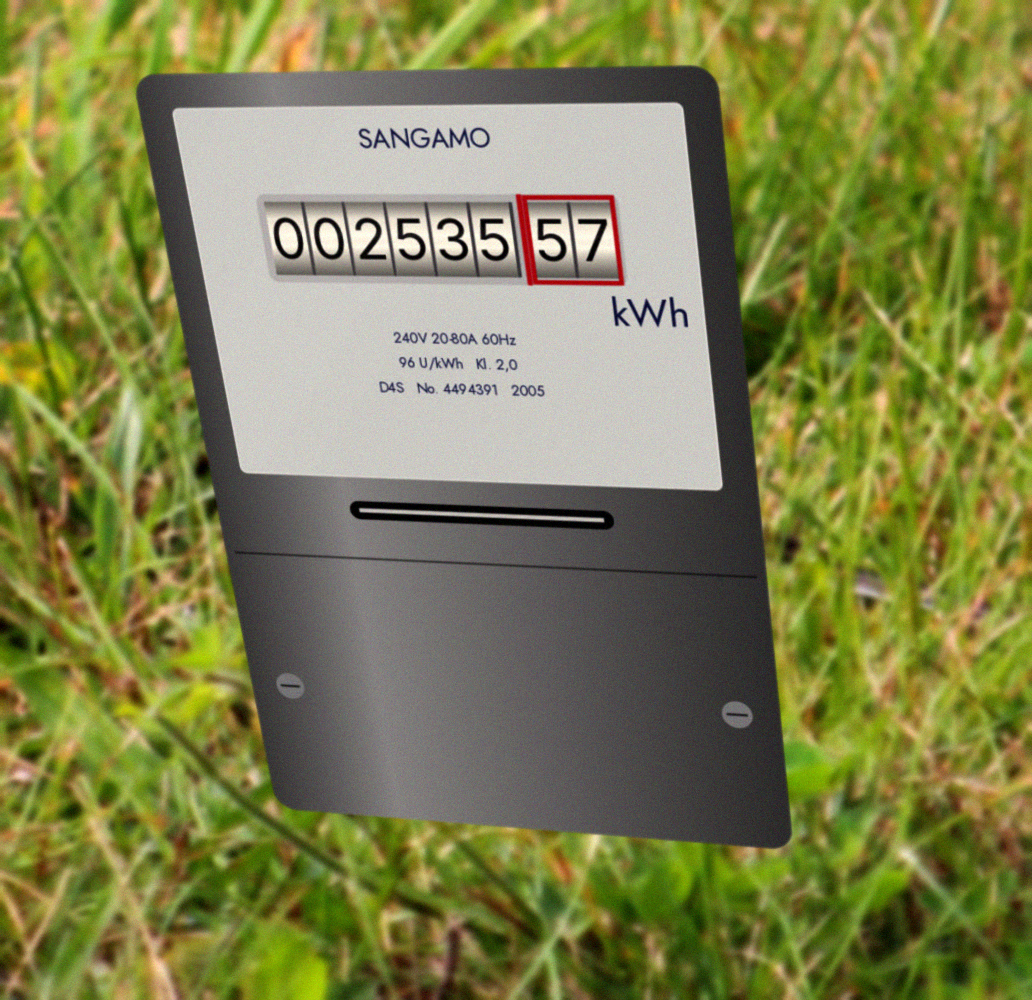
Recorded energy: 2535.57 kWh
